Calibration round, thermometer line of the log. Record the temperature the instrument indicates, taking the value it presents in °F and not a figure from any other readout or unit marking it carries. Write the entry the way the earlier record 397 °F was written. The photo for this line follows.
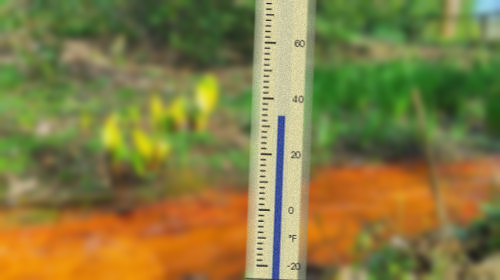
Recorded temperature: 34 °F
